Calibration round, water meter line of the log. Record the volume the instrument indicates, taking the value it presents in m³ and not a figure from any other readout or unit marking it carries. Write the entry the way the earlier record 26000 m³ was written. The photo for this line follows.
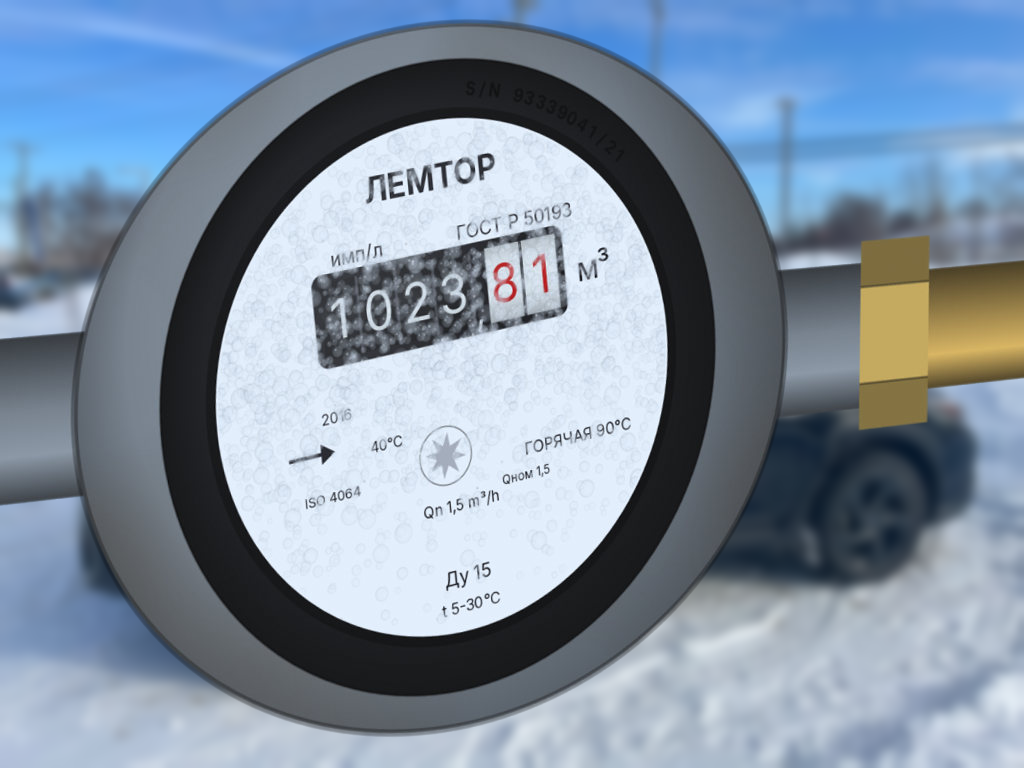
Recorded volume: 1023.81 m³
